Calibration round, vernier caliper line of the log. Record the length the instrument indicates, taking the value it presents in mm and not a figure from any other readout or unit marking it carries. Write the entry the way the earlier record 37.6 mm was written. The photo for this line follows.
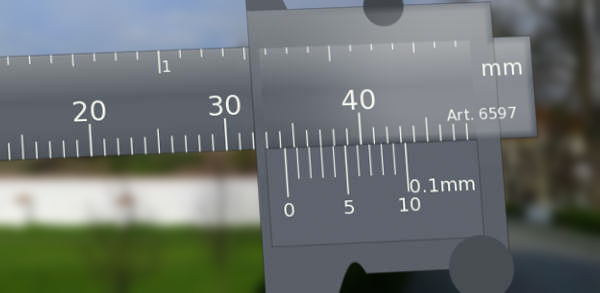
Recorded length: 34.3 mm
